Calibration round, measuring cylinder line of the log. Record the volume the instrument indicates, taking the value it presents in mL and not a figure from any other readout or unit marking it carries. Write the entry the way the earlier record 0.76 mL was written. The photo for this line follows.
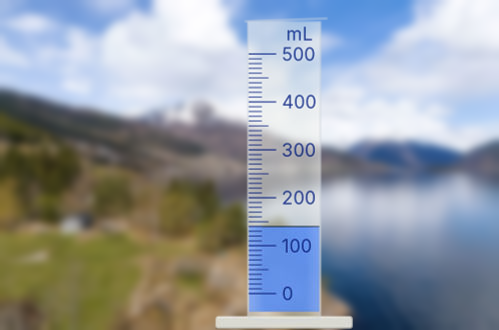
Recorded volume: 140 mL
